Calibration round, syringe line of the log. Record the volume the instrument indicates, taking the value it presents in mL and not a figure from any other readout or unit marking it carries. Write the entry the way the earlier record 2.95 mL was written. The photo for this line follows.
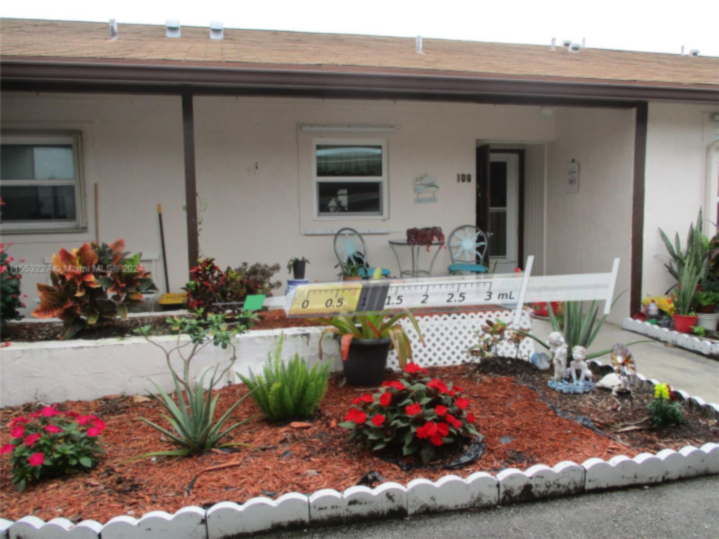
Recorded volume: 0.9 mL
